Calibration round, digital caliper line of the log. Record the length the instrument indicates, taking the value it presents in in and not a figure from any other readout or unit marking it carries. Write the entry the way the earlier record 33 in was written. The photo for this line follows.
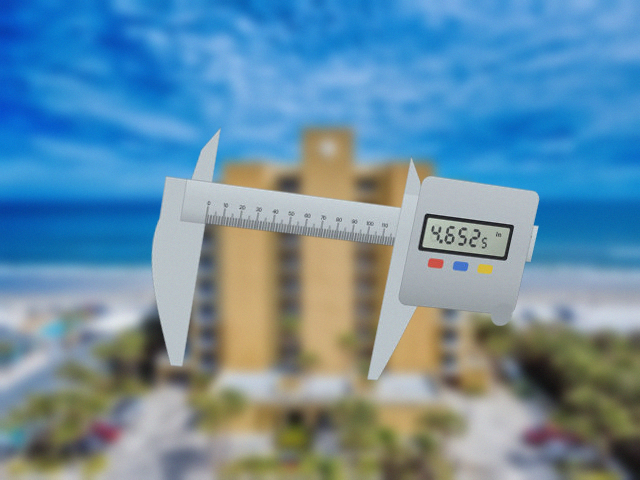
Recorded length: 4.6525 in
